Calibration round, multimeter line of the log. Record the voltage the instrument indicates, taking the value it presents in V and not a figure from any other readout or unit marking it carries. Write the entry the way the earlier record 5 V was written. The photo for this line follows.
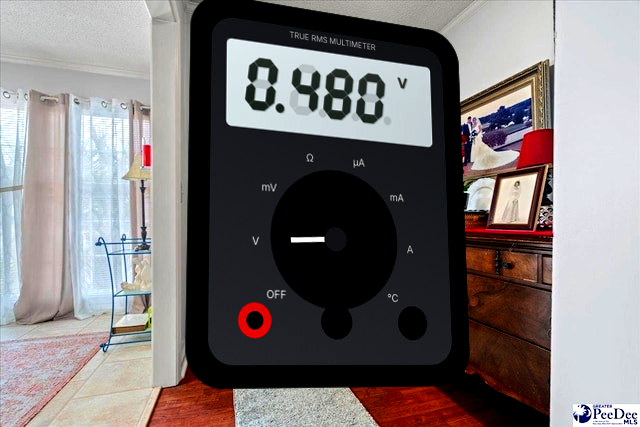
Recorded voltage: 0.480 V
